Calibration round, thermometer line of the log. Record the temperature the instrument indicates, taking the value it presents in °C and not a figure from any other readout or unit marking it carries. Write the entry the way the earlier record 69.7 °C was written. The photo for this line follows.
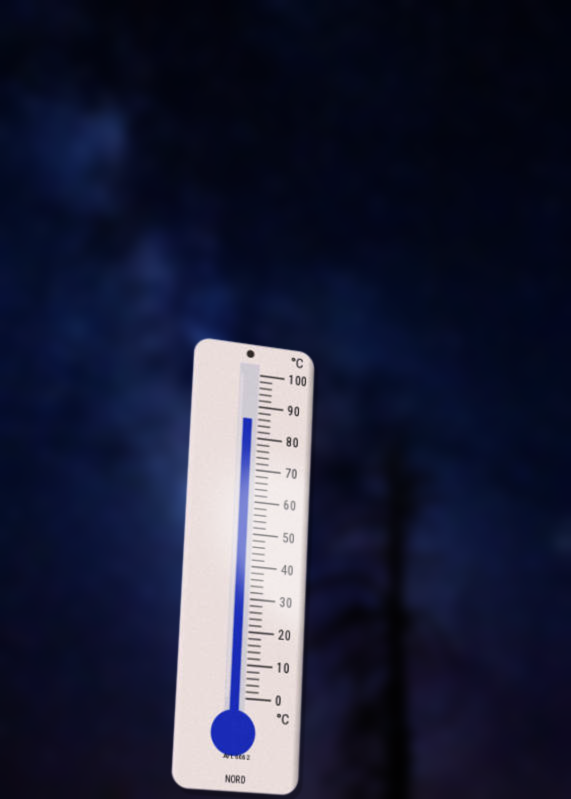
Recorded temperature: 86 °C
